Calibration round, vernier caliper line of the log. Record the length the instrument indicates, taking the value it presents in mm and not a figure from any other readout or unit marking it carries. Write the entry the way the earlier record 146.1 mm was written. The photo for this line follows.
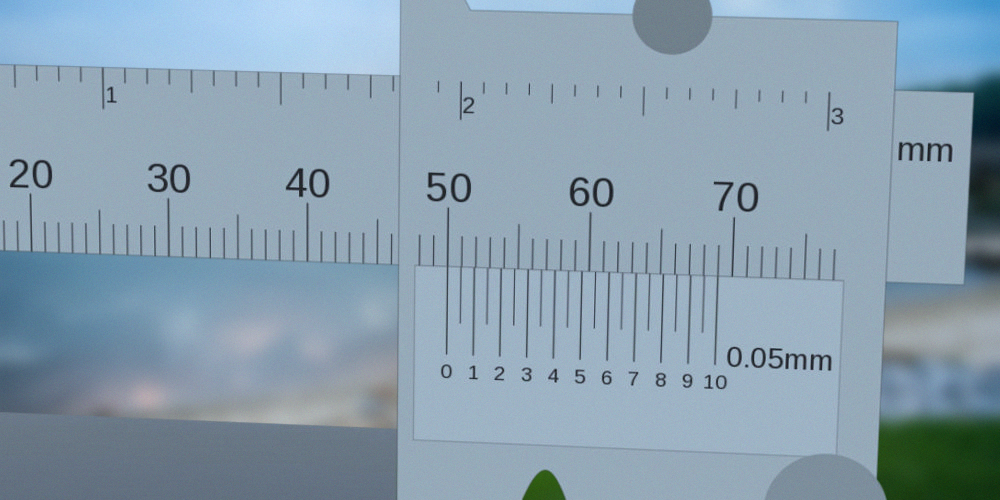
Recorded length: 50.0 mm
